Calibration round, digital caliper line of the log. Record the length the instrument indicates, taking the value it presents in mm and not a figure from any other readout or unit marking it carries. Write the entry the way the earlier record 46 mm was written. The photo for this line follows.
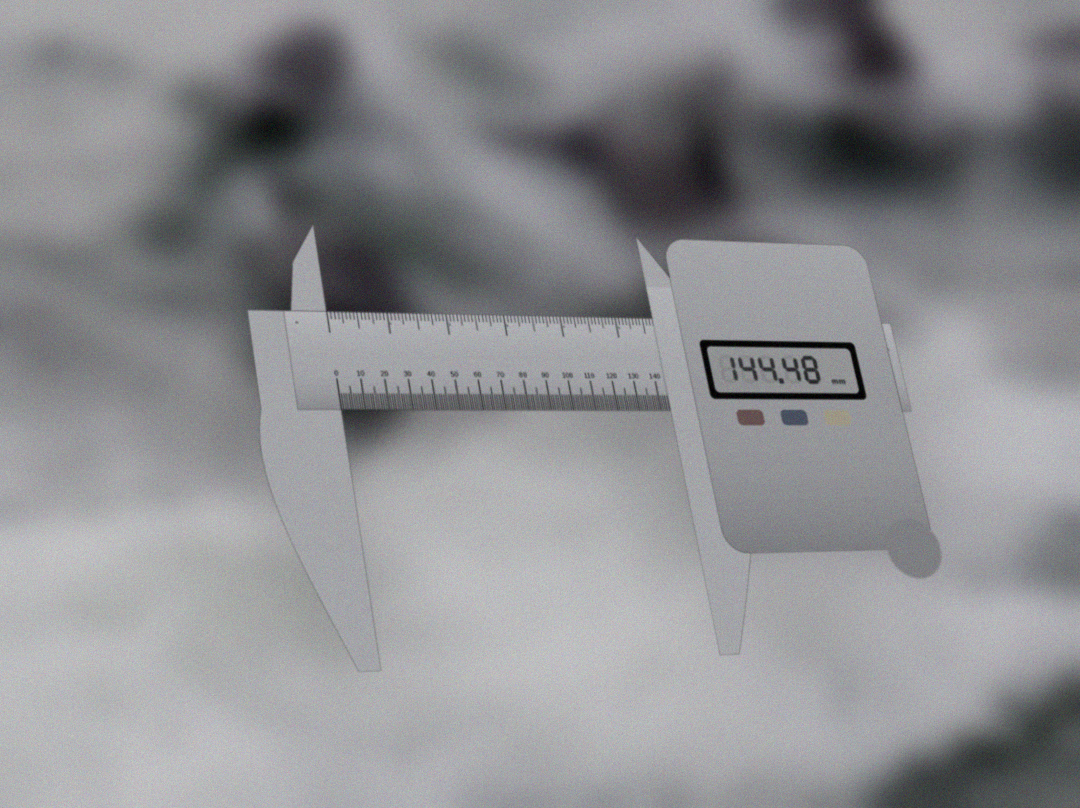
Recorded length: 144.48 mm
